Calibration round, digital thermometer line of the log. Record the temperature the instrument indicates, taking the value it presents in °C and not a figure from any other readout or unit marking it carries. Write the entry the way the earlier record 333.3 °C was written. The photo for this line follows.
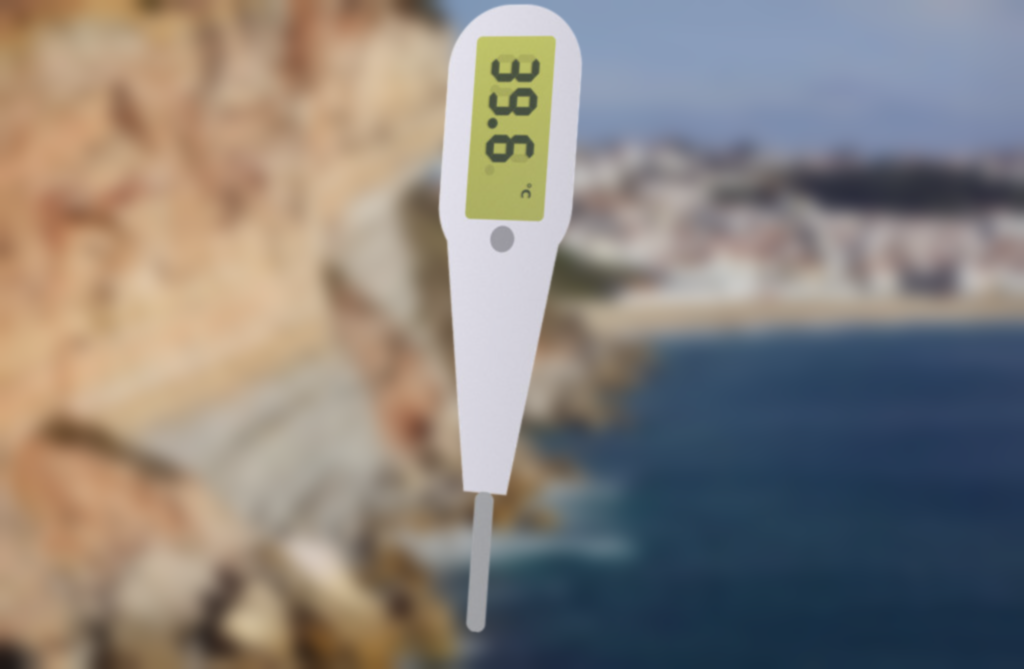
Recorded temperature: 39.6 °C
